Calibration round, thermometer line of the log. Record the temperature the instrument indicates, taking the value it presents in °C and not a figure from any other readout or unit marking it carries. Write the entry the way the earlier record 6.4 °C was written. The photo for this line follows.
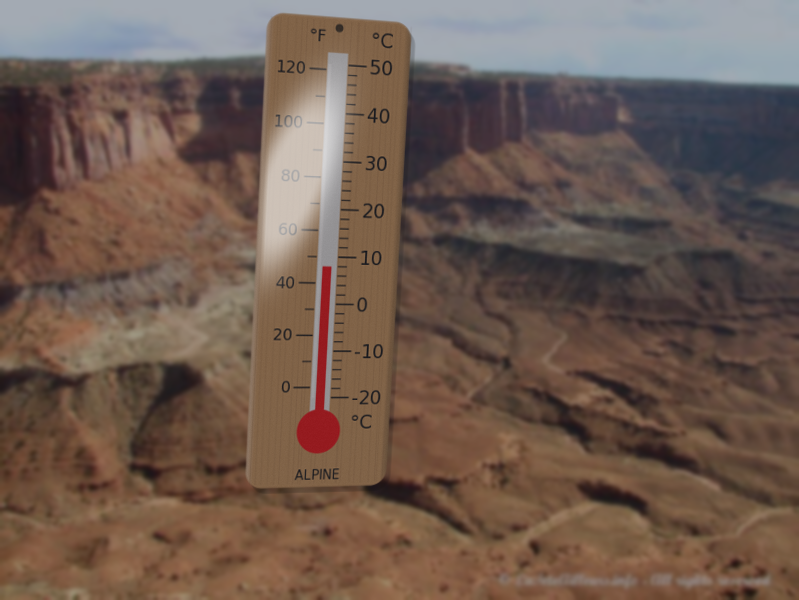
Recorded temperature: 8 °C
